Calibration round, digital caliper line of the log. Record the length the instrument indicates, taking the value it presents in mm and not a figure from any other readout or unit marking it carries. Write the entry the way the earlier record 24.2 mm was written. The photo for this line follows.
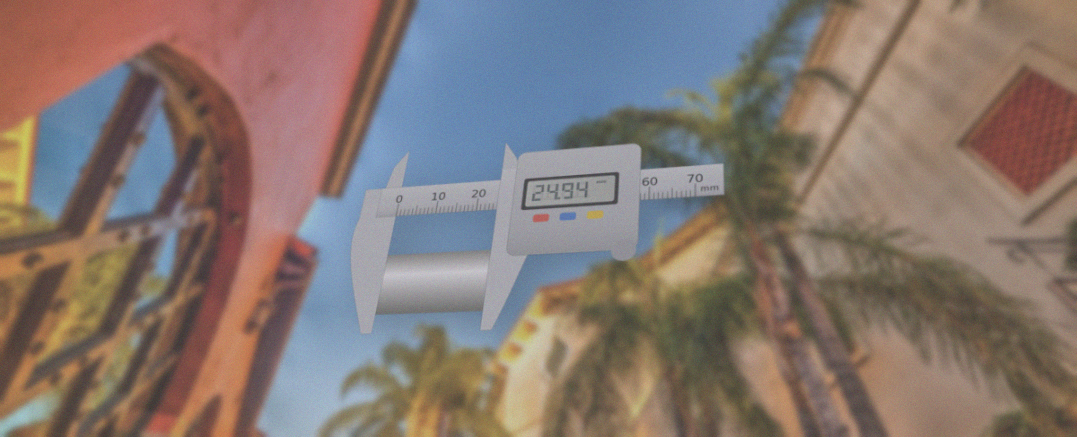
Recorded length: 24.94 mm
